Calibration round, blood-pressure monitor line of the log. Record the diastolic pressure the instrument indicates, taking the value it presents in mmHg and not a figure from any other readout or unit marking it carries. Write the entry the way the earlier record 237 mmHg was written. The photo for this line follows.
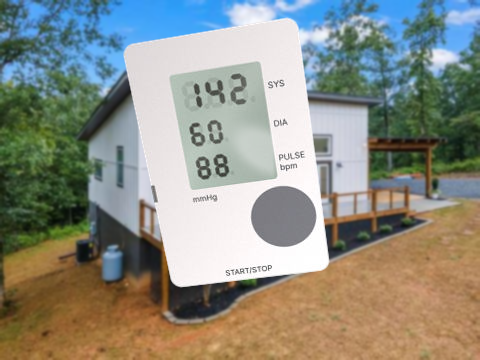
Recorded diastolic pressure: 60 mmHg
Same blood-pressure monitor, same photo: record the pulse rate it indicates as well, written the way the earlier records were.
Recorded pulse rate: 88 bpm
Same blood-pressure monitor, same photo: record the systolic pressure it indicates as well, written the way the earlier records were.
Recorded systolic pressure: 142 mmHg
